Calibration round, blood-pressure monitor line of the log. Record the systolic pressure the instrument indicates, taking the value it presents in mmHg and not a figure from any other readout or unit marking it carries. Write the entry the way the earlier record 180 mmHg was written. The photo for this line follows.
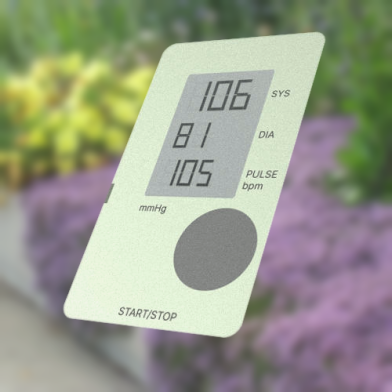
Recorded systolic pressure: 106 mmHg
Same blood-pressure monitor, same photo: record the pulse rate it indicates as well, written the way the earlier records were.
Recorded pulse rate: 105 bpm
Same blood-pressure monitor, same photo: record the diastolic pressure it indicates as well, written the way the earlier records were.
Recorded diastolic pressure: 81 mmHg
